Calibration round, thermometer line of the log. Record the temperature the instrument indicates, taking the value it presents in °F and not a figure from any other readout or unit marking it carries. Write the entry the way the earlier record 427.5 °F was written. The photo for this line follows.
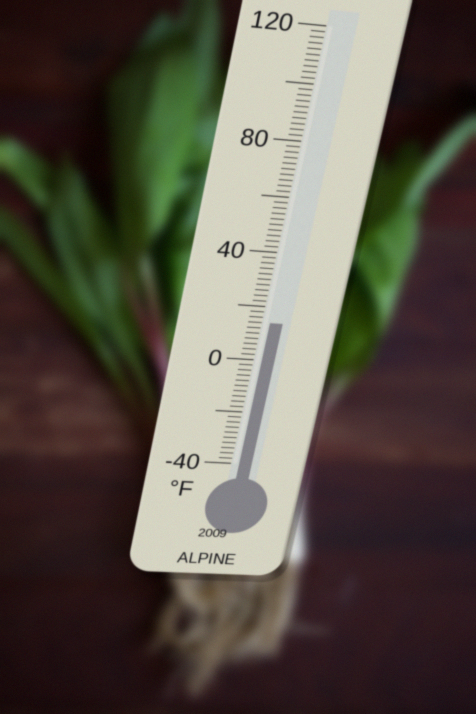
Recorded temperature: 14 °F
